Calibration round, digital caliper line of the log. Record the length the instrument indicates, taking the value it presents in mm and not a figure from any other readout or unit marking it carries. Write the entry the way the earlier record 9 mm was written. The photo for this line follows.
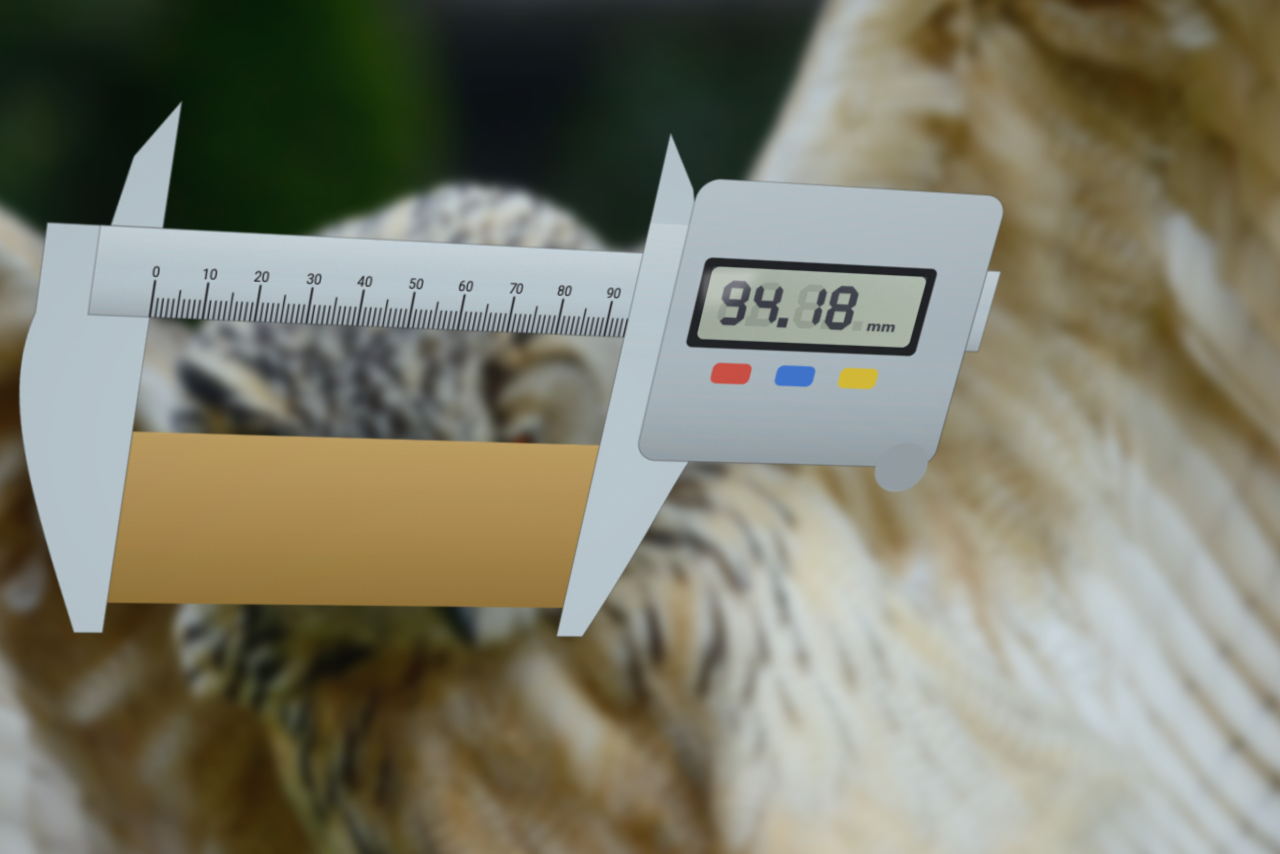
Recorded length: 94.18 mm
